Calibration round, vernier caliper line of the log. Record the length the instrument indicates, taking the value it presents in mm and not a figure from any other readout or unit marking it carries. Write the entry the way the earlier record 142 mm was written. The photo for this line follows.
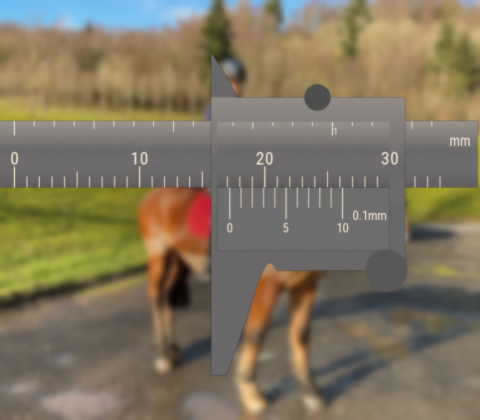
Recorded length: 17.2 mm
